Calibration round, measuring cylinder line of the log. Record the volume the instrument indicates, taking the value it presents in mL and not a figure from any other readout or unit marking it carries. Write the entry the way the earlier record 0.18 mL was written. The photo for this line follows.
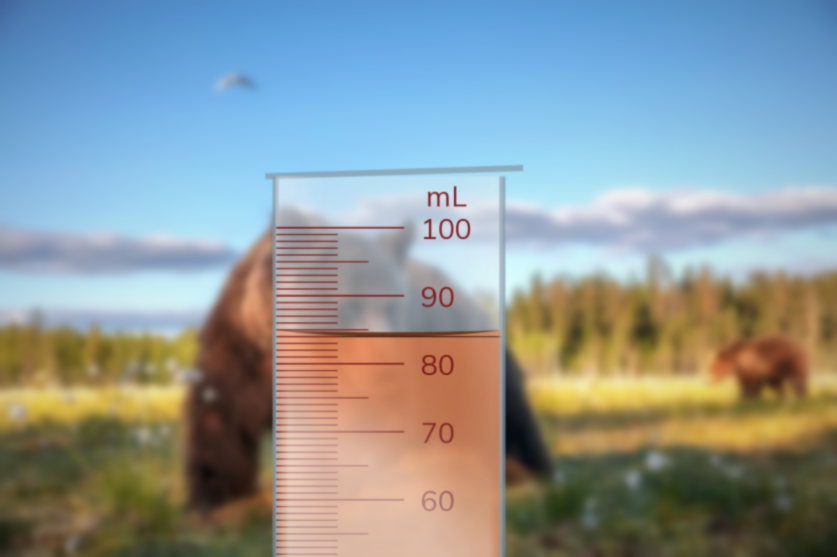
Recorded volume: 84 mL
